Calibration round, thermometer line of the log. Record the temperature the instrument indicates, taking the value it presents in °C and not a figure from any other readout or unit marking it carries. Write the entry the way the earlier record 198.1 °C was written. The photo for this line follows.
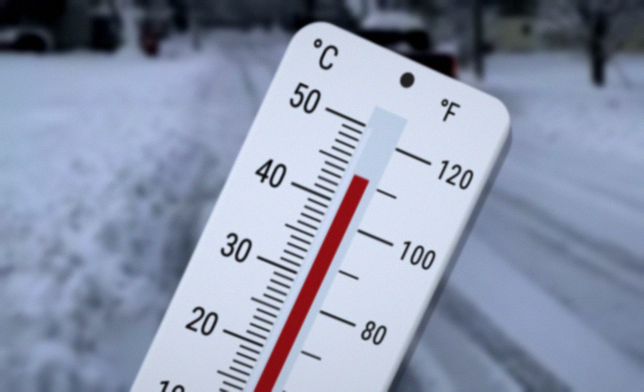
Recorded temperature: 44 °C
